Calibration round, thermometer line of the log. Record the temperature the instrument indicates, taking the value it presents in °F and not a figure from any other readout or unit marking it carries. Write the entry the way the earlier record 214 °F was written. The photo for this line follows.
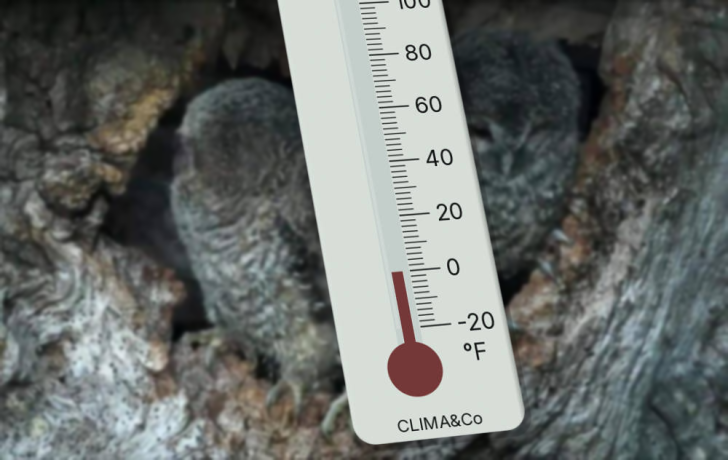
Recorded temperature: 0 °F
